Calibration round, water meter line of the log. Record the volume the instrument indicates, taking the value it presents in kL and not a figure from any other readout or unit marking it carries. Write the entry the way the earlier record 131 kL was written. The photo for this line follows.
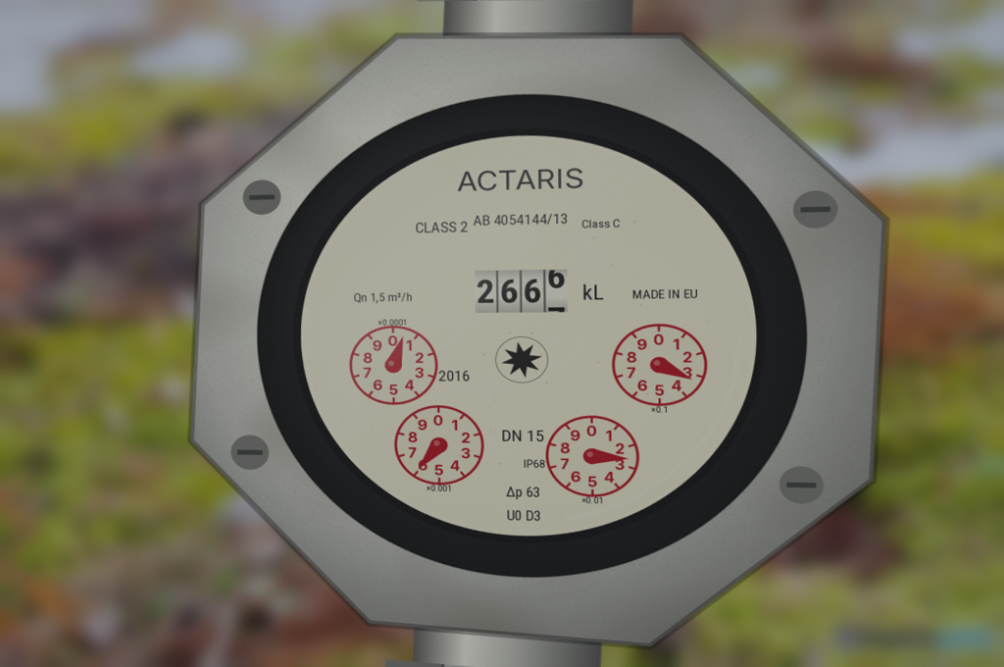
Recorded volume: 2666.3260 kL
